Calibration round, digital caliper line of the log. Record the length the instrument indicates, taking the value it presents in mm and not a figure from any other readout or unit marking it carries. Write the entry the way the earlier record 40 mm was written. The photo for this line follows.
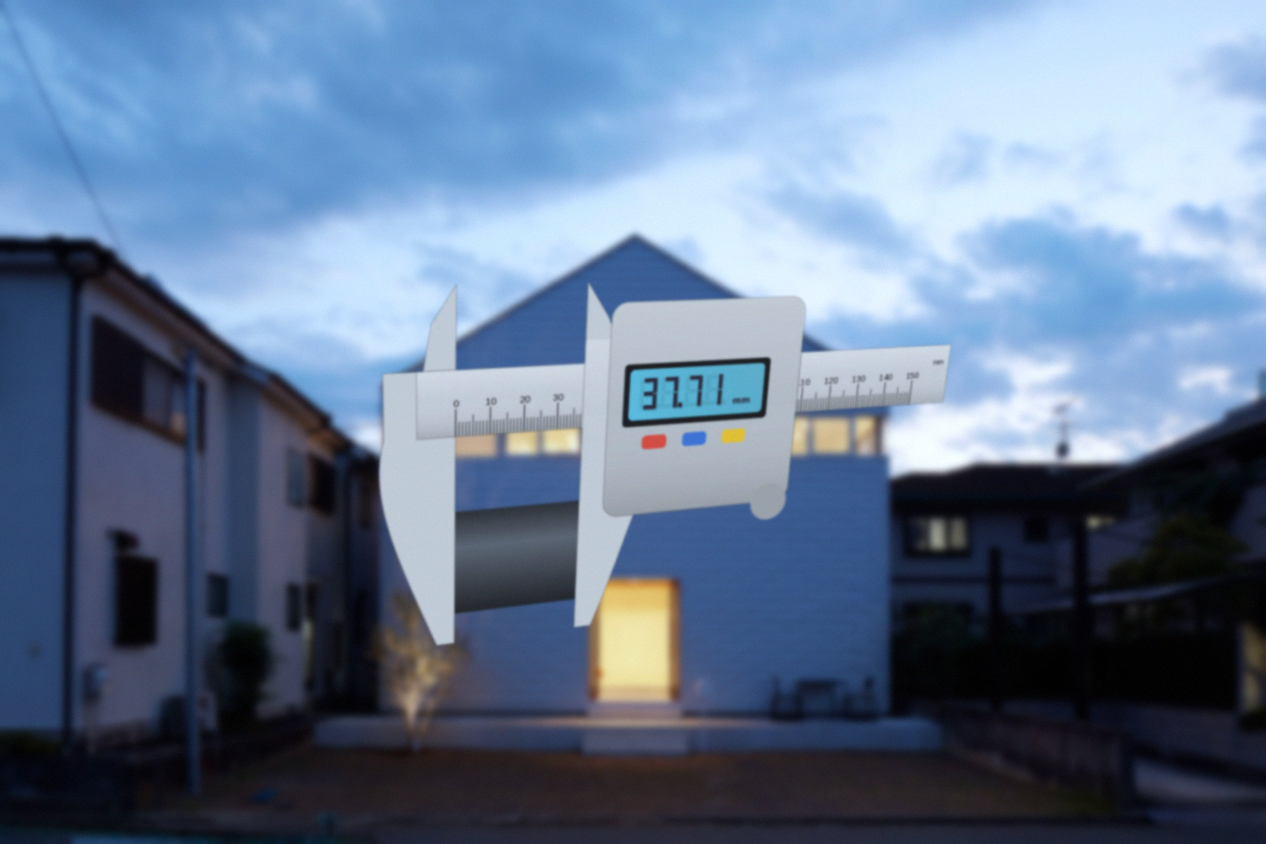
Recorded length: 37.71 mm
